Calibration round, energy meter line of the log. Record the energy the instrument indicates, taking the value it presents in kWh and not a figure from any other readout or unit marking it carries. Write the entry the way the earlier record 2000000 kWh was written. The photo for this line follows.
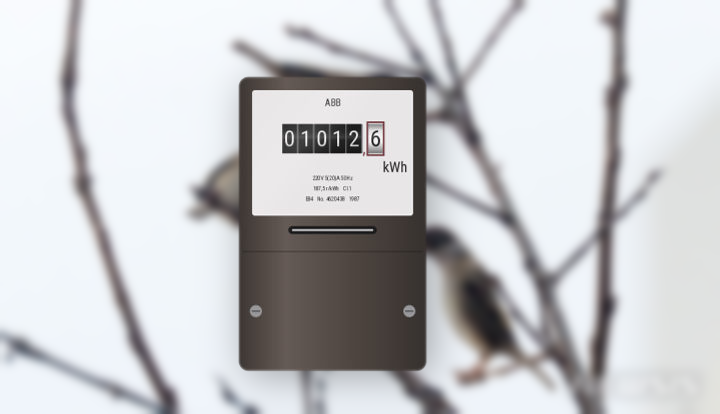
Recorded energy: 1012.6 kWh
